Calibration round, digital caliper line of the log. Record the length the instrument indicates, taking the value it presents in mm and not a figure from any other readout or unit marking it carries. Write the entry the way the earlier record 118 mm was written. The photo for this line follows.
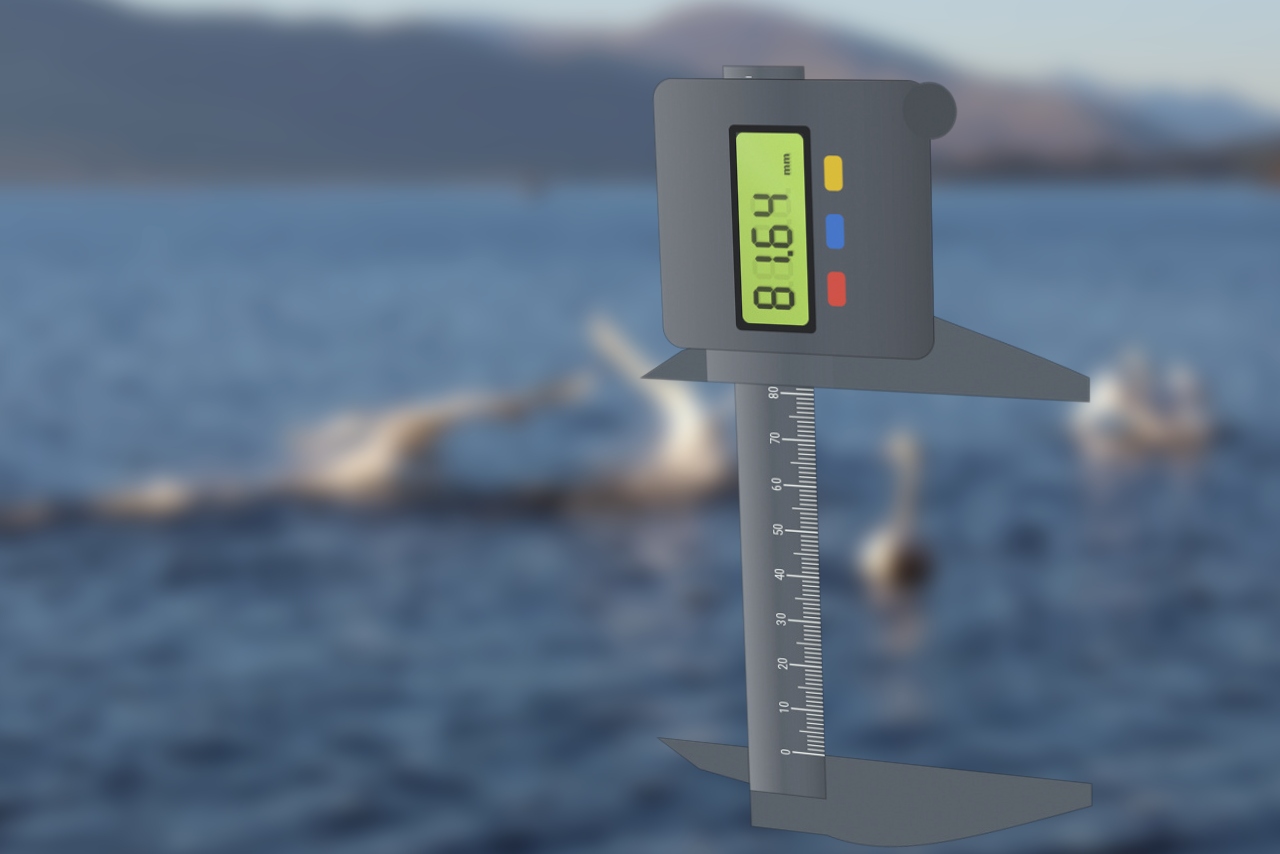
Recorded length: 81.64 mm
